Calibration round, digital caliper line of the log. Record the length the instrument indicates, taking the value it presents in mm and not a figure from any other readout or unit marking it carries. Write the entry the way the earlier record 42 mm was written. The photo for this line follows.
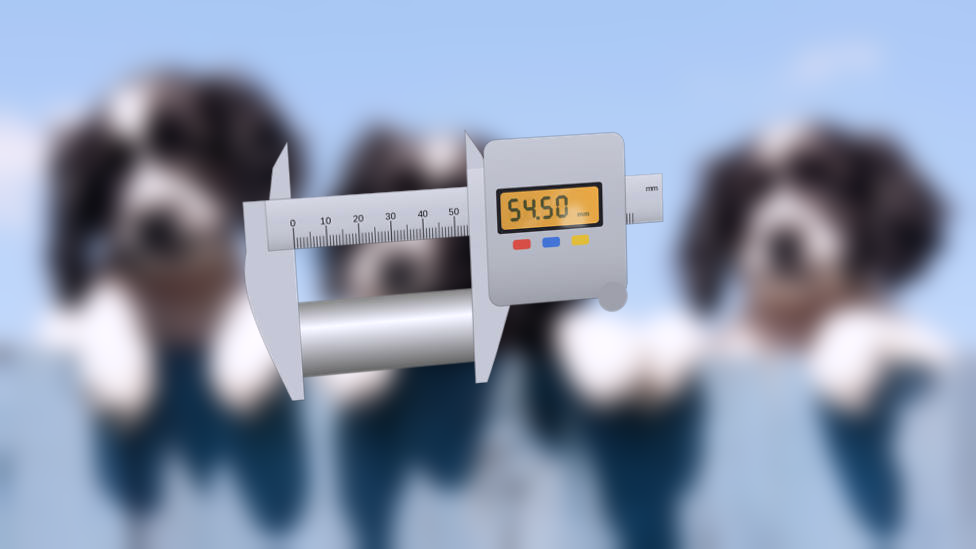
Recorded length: 54.50 mm
